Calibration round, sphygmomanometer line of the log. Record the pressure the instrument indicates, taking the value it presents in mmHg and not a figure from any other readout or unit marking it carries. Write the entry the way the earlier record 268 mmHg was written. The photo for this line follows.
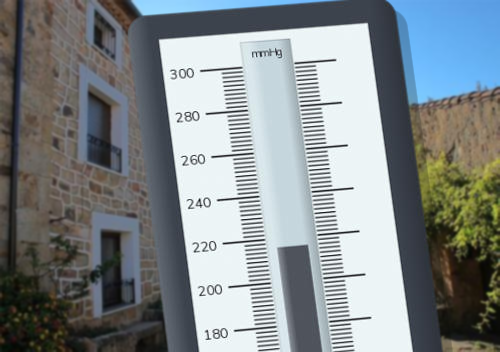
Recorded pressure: 216 mmHg
